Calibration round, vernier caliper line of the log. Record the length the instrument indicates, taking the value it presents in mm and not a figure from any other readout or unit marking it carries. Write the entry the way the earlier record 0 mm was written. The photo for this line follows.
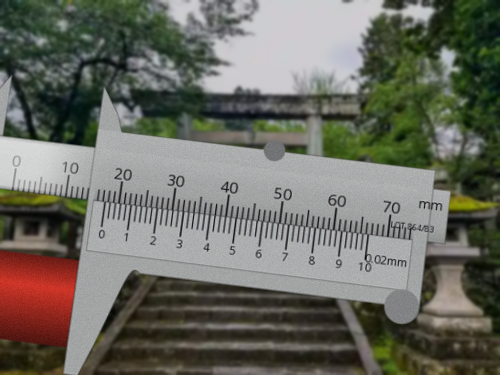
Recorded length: 17.4 mm
